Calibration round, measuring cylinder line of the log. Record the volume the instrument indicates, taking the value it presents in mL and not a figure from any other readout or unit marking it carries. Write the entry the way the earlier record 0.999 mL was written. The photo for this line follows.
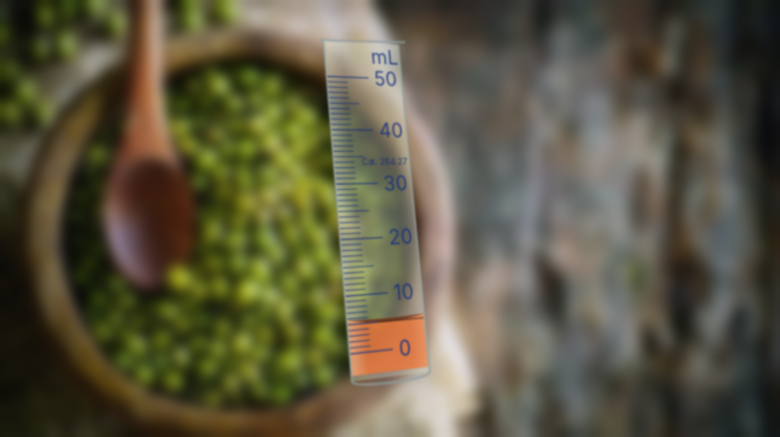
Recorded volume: 5 mL
